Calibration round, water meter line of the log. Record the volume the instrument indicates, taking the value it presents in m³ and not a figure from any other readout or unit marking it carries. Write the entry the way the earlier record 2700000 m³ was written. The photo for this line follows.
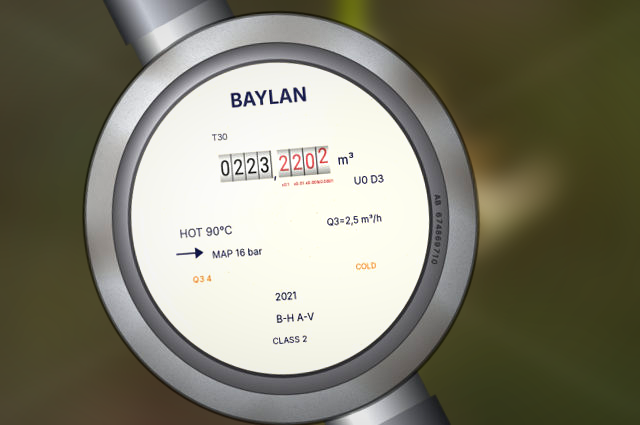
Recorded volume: 223.2202 m³
